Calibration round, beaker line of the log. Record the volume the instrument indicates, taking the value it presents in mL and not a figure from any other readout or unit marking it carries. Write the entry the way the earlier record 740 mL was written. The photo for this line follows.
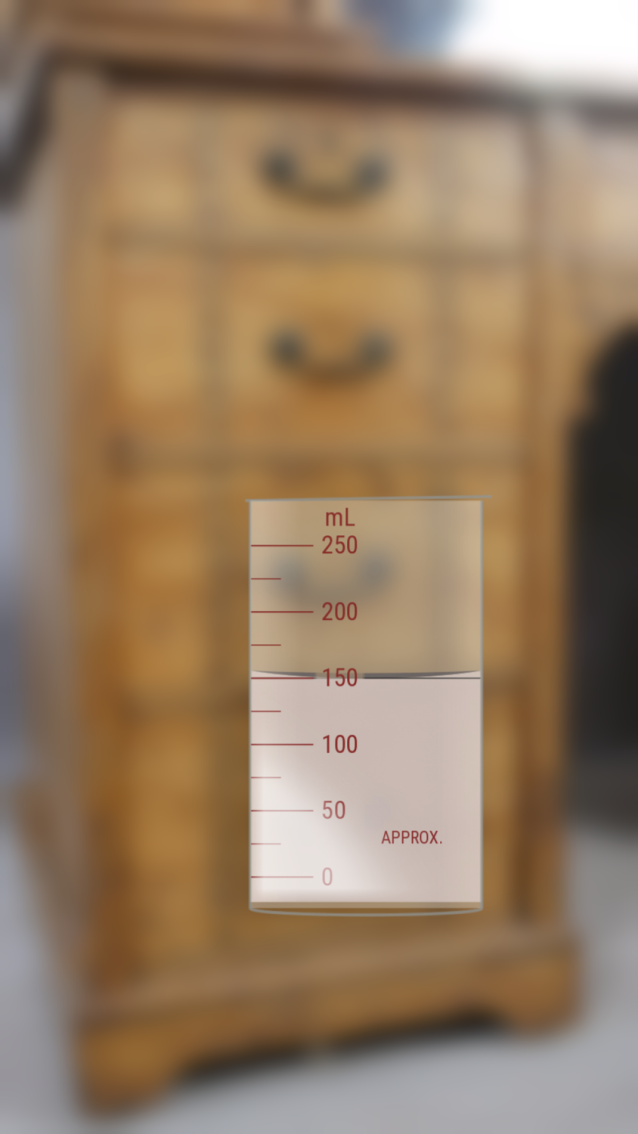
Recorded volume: 150 mL
